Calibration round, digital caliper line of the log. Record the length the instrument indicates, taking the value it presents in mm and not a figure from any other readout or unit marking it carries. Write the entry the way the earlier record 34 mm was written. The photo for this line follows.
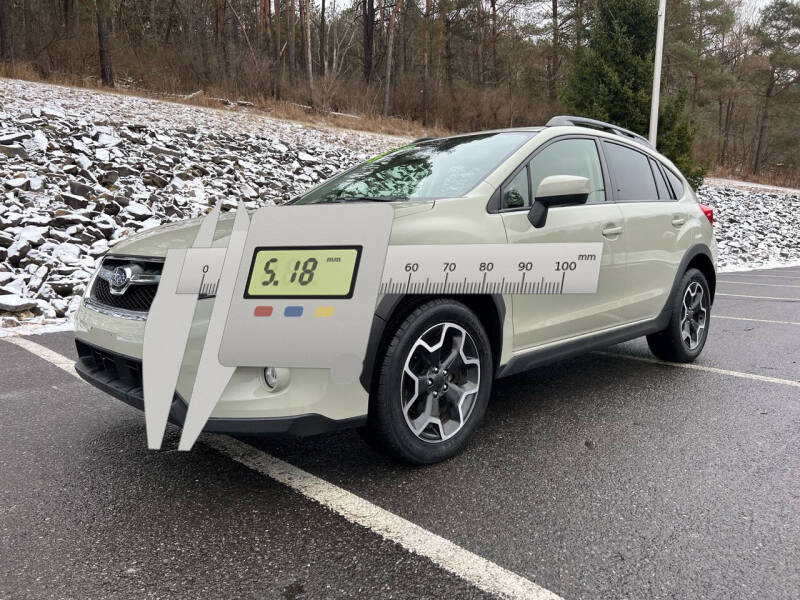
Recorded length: 5.18 mm
